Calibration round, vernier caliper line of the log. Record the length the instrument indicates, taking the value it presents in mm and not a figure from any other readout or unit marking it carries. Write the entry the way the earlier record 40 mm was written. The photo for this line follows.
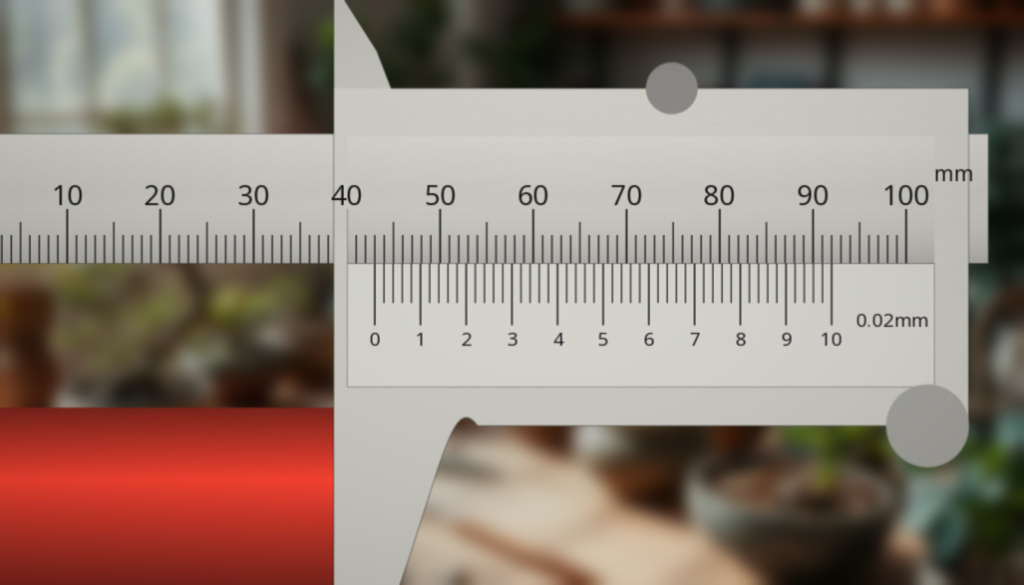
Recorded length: 43.0 mm
